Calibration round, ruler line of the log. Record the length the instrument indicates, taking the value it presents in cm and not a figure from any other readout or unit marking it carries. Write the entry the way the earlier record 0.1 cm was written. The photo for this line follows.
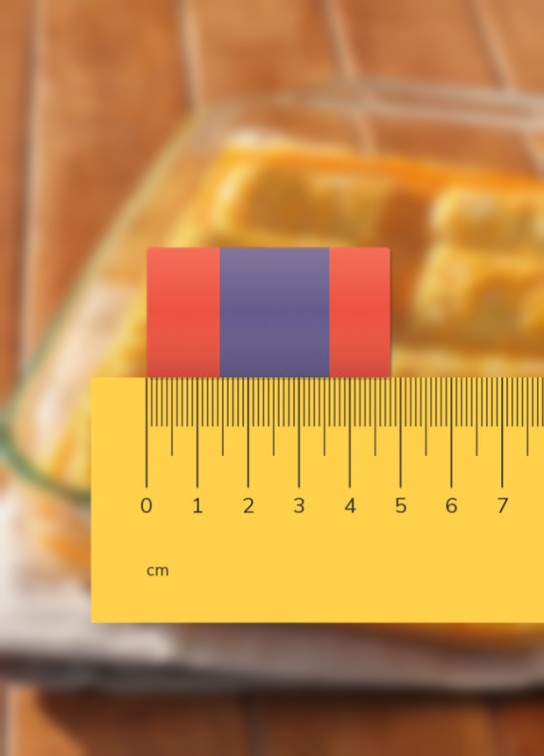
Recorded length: 4.8 cm
